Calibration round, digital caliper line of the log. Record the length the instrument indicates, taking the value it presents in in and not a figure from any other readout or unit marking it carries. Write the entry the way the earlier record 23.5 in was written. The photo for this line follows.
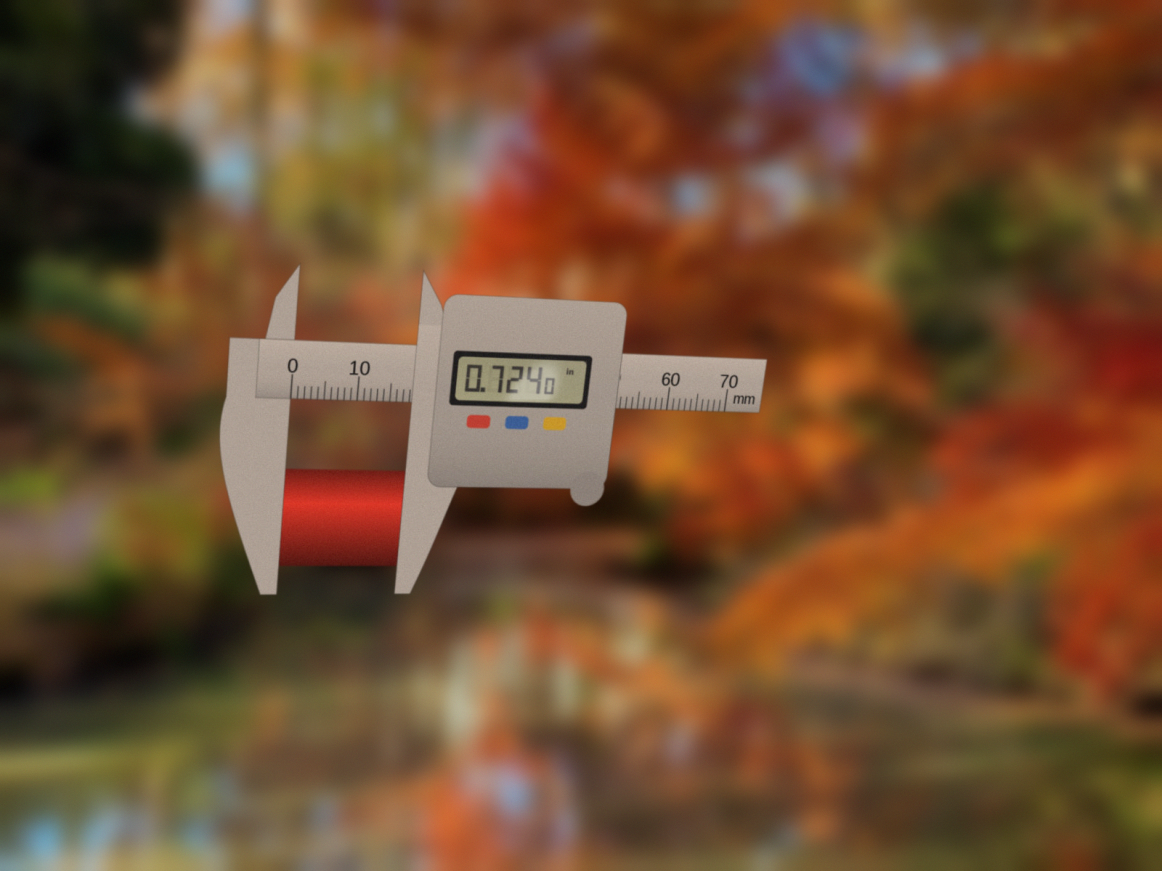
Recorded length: 0.7240 in
